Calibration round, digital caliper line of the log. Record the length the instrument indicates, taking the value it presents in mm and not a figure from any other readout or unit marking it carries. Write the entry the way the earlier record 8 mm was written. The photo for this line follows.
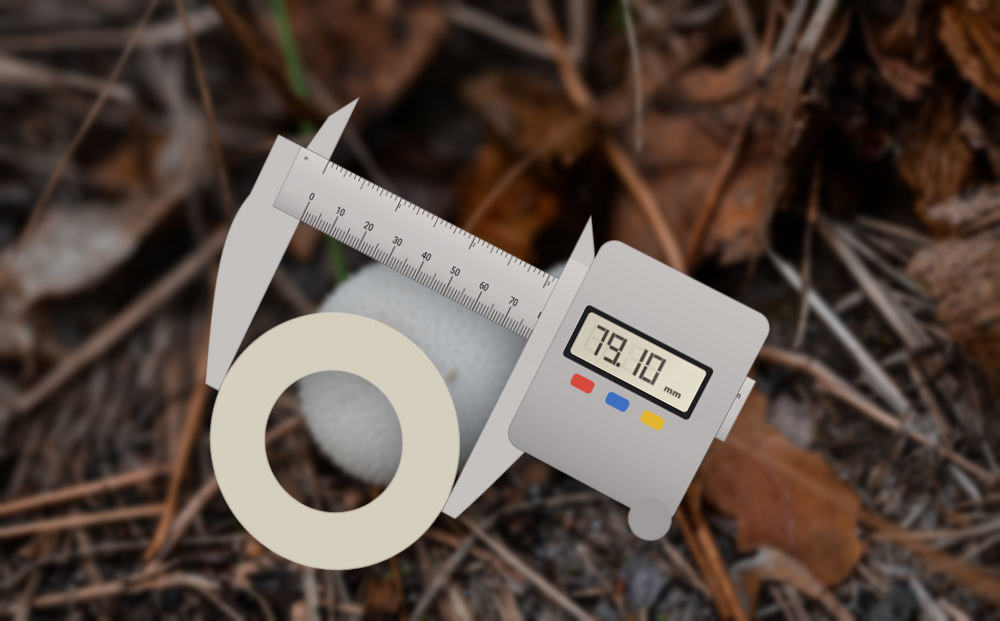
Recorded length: 79.10 mm
